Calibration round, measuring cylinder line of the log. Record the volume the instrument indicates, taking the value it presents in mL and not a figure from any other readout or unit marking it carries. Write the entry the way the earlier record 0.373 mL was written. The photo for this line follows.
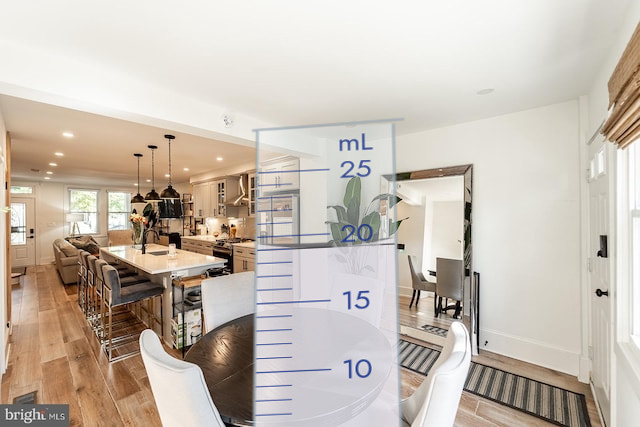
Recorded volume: 19 mL
